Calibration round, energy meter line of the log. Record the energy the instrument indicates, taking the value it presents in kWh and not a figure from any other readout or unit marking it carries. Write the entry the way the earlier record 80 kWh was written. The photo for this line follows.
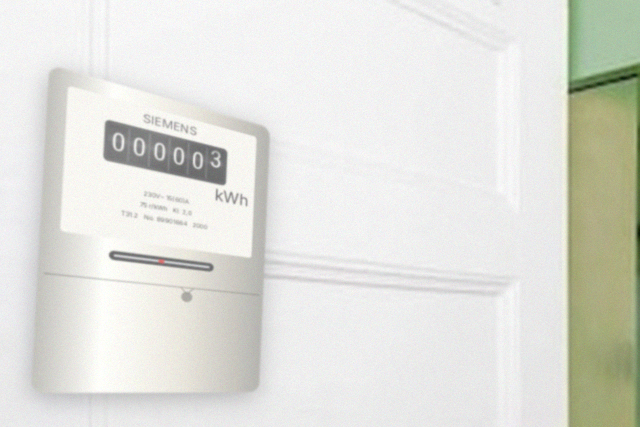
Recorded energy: 3 kWh
